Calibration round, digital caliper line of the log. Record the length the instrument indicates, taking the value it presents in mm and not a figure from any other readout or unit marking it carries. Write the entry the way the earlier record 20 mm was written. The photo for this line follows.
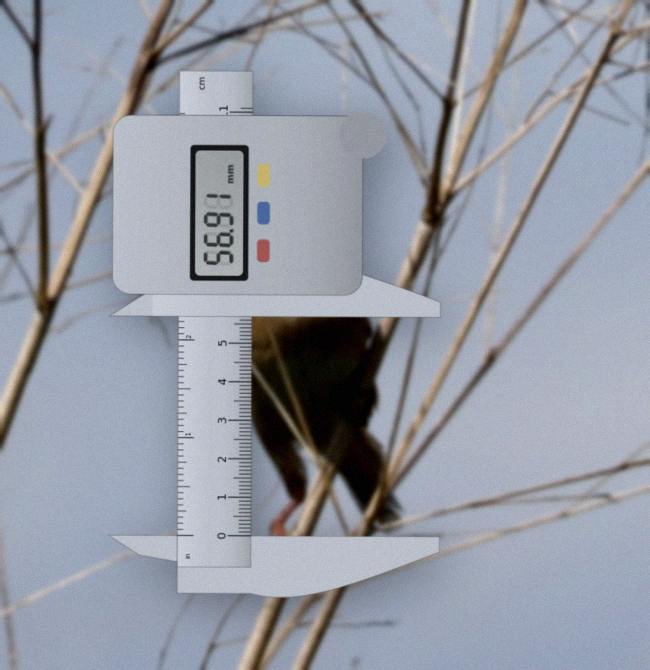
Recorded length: 56.91 mm
